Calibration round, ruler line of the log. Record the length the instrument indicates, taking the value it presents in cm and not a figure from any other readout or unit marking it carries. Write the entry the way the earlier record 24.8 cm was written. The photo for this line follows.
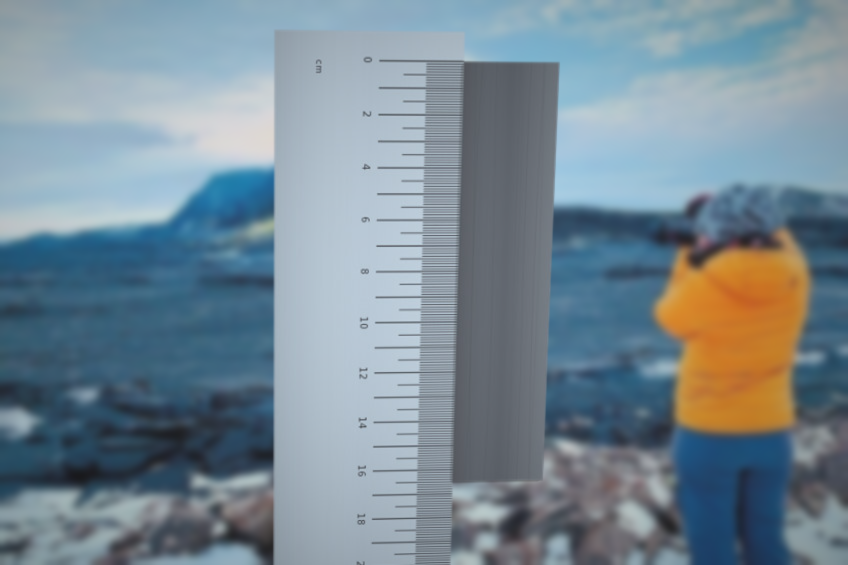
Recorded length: 16.5 cm
